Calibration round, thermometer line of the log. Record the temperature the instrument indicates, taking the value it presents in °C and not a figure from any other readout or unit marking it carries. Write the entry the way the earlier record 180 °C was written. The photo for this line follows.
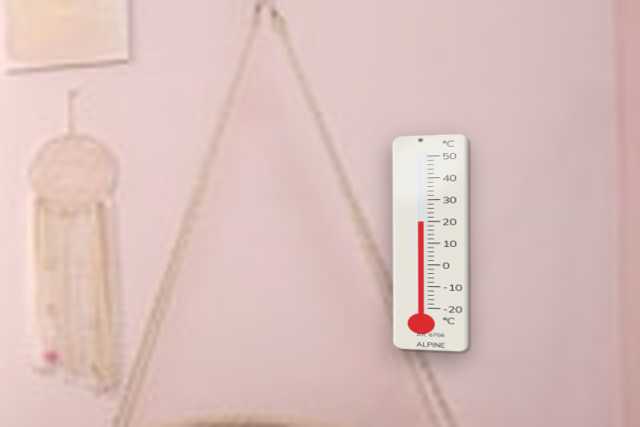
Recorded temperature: 20 °C
